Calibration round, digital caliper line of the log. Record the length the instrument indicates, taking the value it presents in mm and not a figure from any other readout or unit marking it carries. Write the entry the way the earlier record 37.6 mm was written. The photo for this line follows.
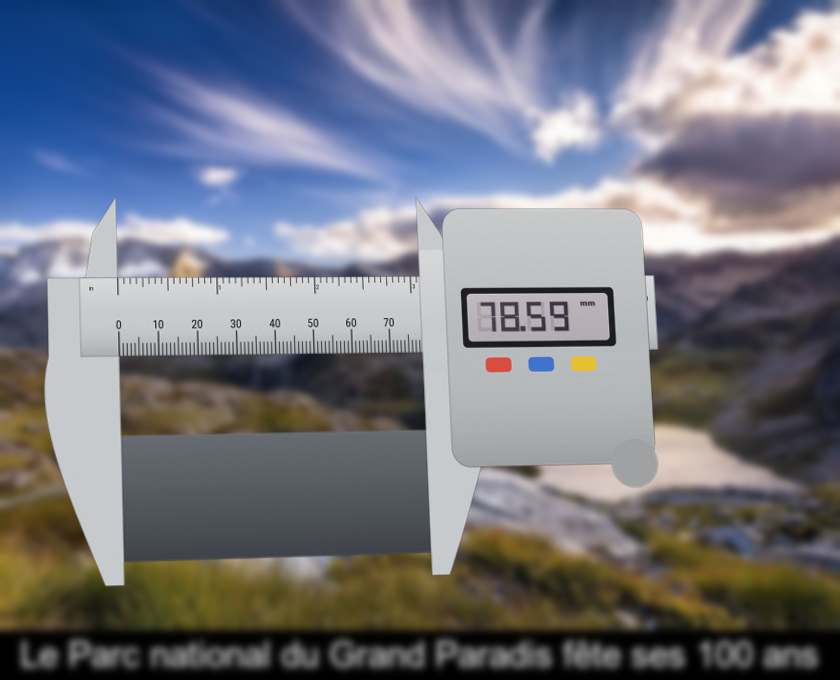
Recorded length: 78.59 mm
